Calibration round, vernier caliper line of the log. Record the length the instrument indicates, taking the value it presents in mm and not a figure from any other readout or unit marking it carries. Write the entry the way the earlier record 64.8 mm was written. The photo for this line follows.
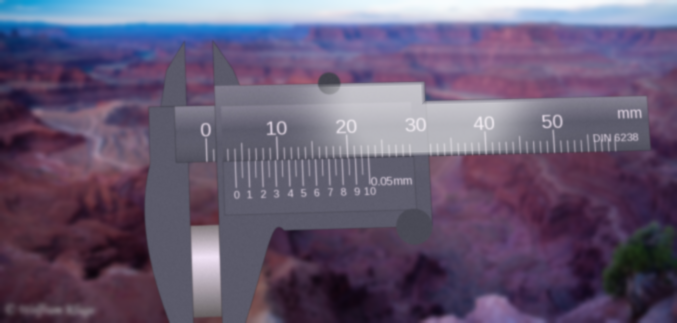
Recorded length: 4.0 mm
